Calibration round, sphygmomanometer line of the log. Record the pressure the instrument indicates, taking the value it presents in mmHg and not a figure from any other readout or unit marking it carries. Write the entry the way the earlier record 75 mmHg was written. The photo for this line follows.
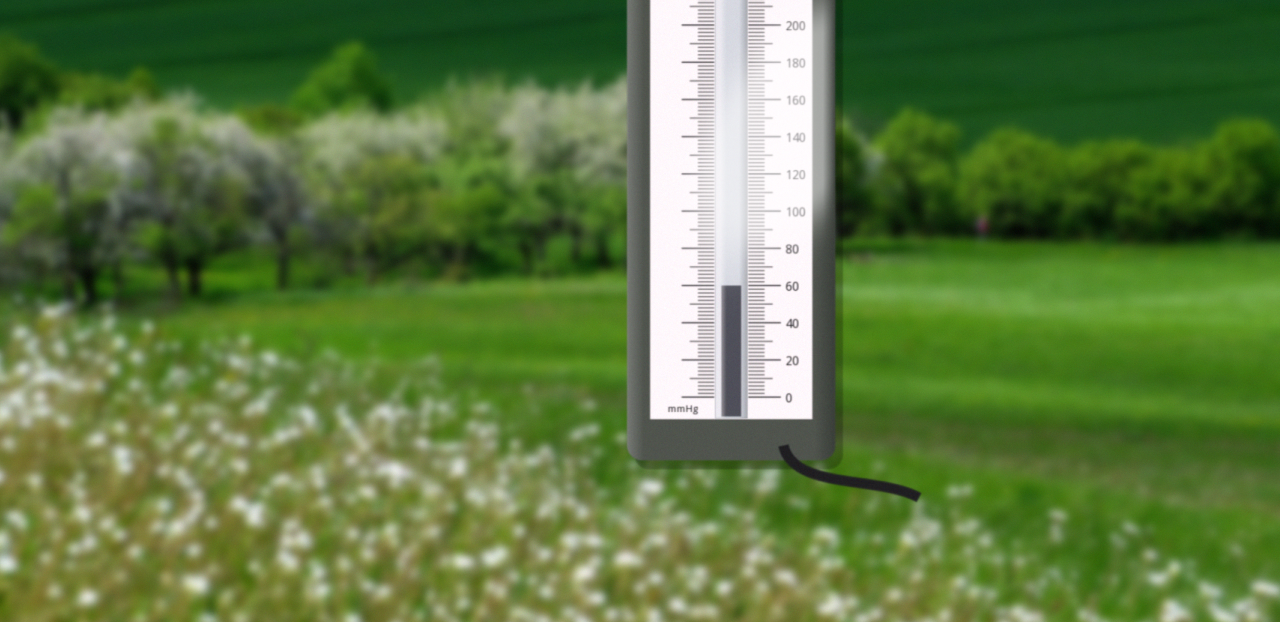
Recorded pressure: 60 mmHg
